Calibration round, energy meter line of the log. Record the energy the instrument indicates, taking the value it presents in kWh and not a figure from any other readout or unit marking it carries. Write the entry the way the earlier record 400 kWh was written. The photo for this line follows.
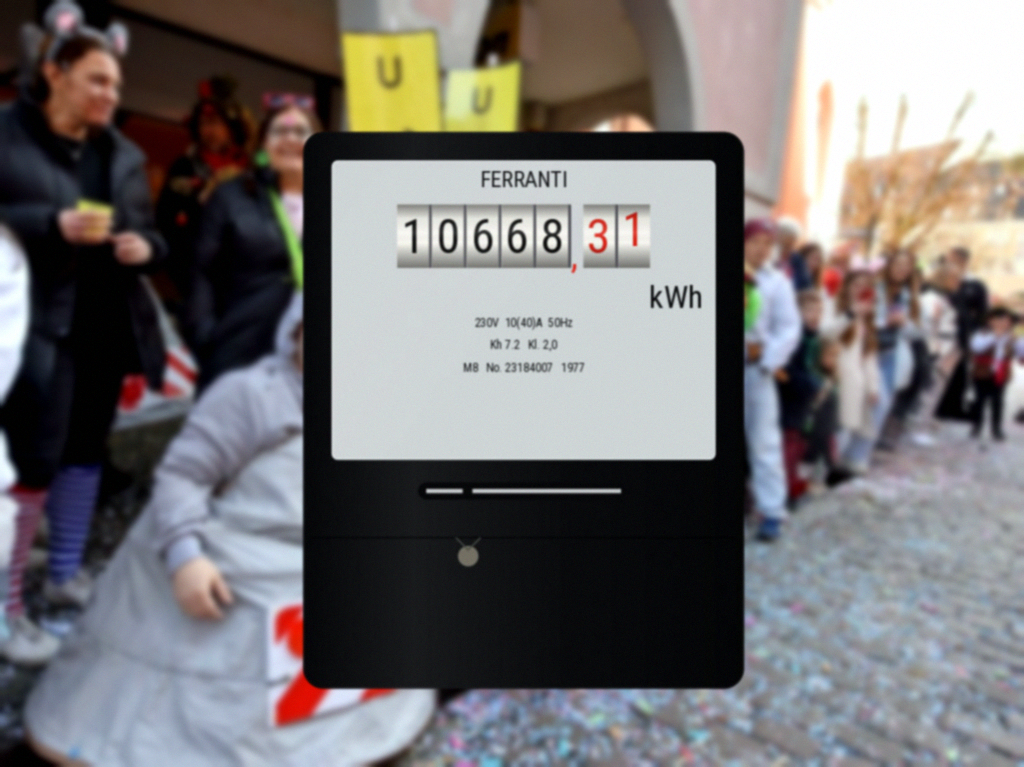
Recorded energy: 10668.31 kWh
